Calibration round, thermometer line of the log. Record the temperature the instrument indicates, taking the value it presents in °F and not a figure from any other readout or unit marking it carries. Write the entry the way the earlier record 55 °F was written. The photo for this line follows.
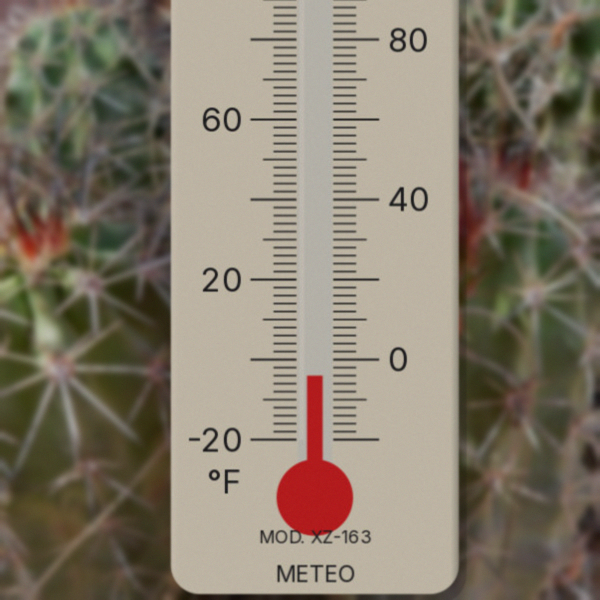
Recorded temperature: -4 °F
